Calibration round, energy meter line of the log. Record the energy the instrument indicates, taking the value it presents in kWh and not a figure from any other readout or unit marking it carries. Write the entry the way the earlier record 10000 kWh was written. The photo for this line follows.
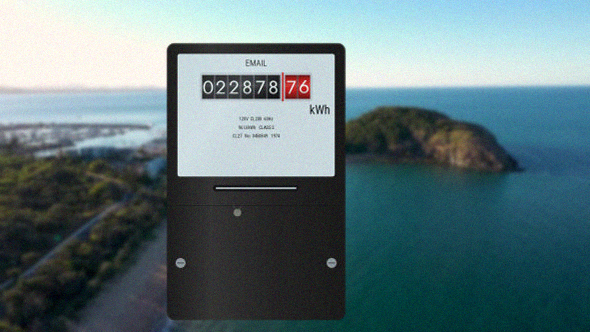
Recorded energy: 22878.76 kWh
